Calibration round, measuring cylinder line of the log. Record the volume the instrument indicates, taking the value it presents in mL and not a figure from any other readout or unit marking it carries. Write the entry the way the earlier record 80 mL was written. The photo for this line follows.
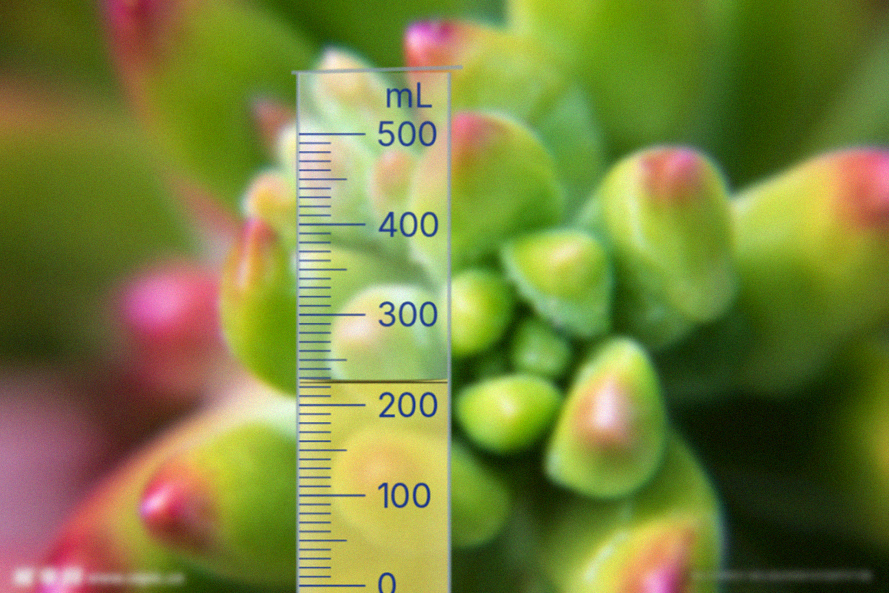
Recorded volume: 225 mL
